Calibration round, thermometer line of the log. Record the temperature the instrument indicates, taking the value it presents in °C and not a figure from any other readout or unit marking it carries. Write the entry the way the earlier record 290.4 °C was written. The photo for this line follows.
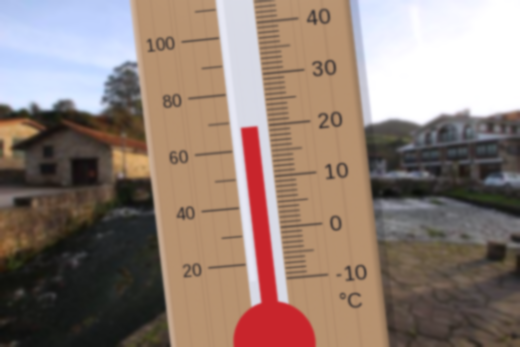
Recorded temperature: 20 °C
